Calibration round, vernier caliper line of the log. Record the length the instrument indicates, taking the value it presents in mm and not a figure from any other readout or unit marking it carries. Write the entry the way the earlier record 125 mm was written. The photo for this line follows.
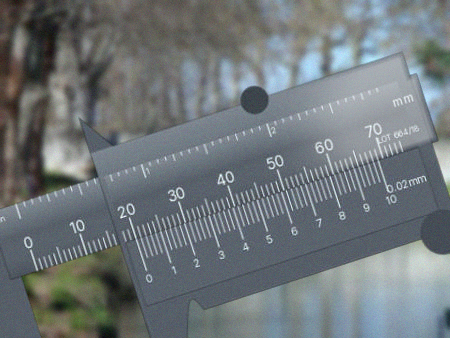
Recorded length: 20.0 mm
